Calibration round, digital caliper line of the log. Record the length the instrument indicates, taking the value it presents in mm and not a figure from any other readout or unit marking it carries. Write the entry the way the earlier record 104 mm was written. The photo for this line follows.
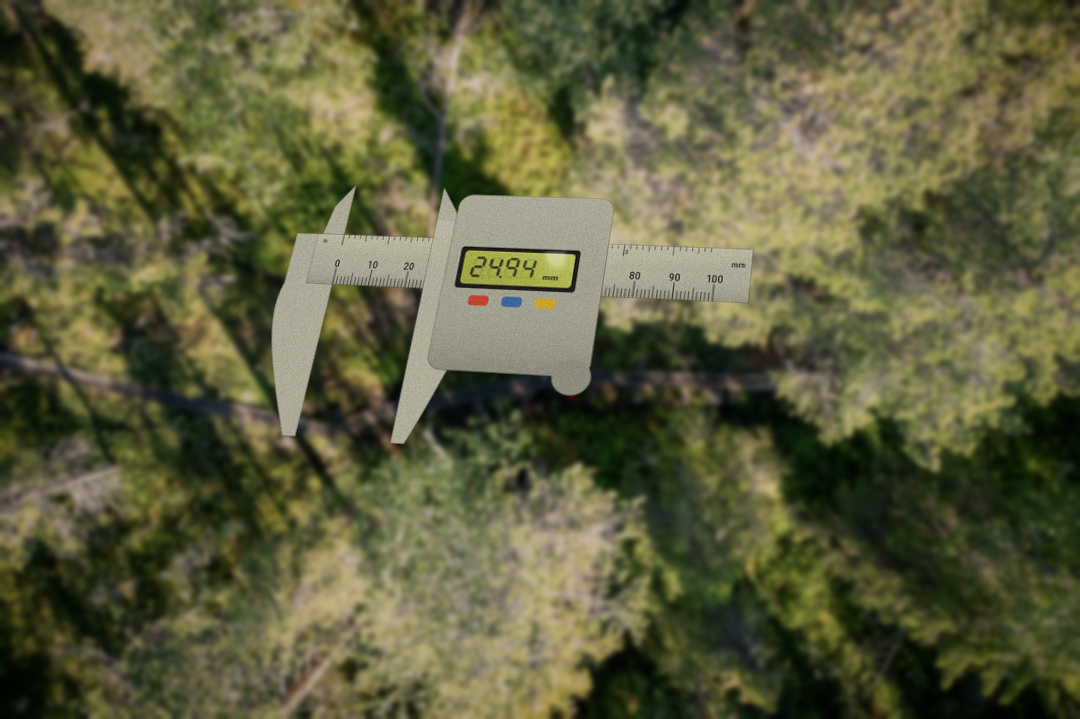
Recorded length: 24.94 mm
